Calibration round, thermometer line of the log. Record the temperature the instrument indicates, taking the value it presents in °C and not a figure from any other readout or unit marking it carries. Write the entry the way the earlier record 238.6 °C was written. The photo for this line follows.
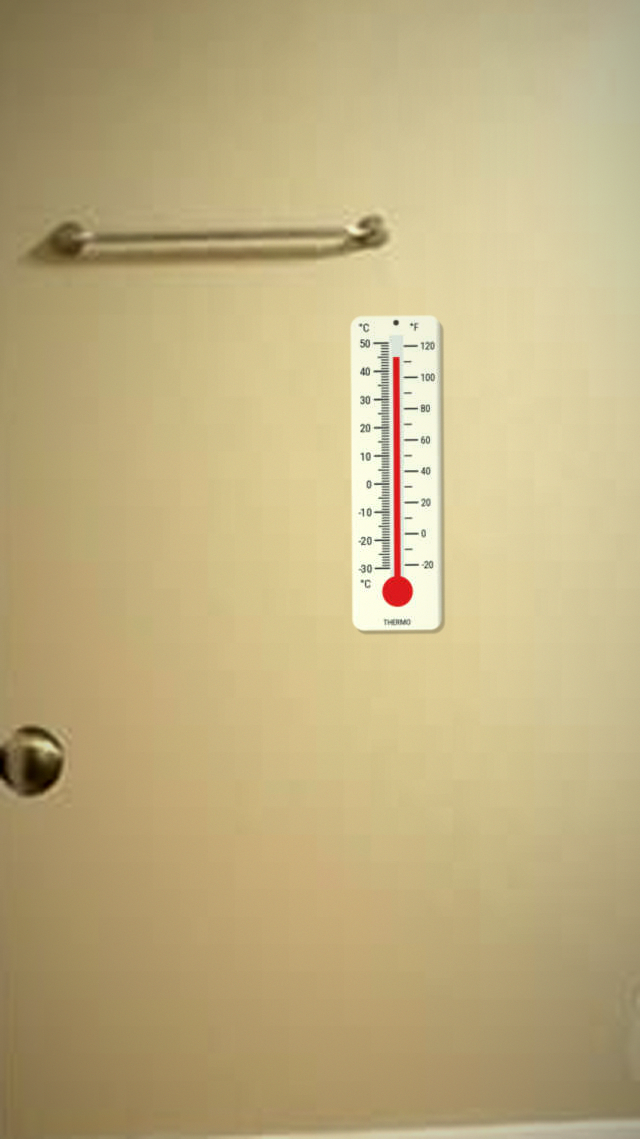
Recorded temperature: 45 °C
